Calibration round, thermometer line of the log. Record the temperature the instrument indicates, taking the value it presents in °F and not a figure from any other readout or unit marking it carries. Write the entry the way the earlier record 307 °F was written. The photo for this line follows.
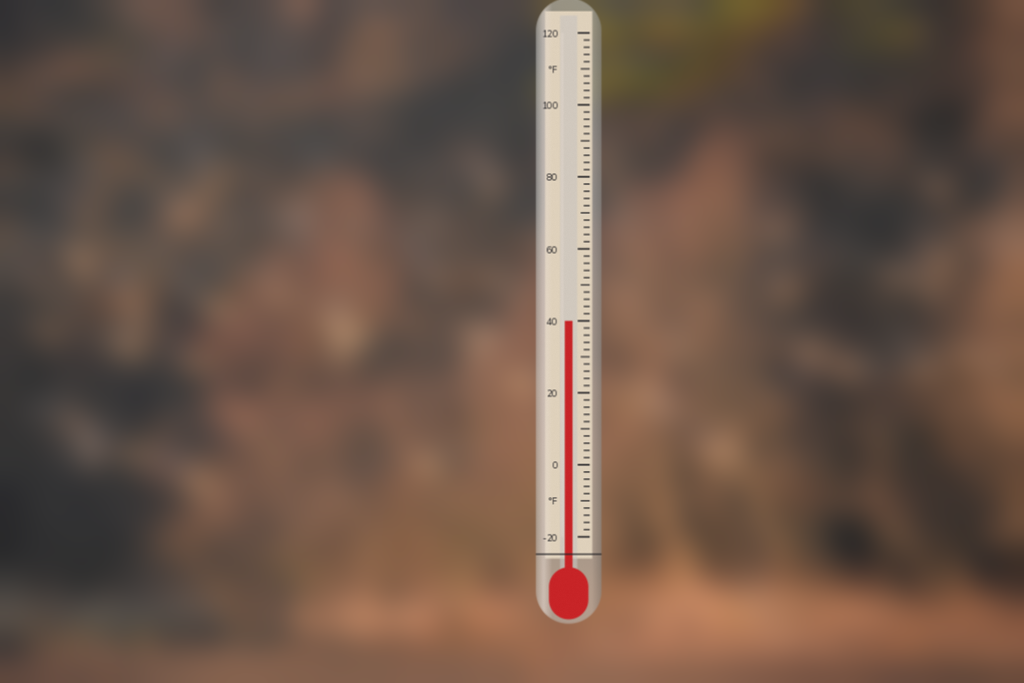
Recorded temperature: 40 °F
